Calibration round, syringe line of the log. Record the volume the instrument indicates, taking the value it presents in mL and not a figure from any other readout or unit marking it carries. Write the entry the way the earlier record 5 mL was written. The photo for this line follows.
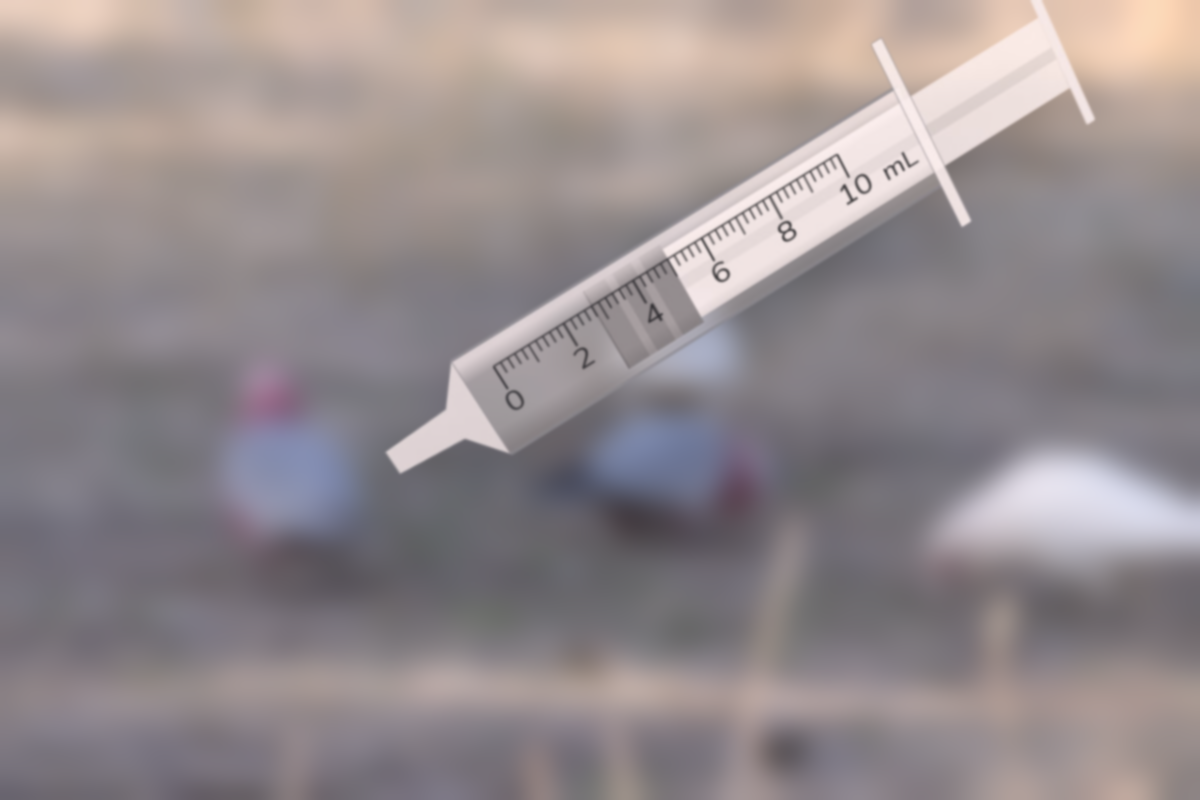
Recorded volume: 2.8 mL
